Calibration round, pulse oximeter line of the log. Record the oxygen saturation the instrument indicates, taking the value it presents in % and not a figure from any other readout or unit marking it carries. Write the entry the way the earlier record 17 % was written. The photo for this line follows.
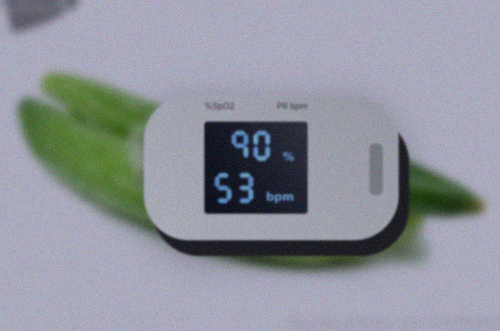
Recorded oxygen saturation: 90 %
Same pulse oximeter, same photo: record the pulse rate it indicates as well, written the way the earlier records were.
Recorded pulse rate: 53 bpm
